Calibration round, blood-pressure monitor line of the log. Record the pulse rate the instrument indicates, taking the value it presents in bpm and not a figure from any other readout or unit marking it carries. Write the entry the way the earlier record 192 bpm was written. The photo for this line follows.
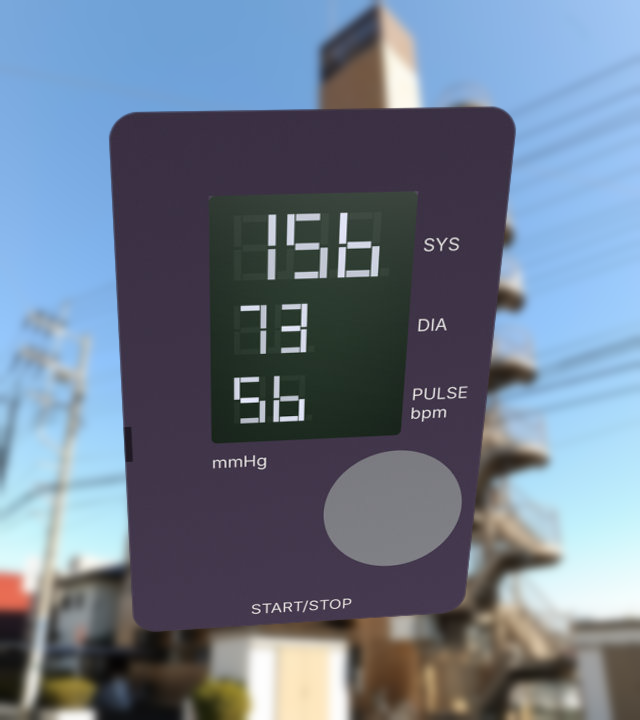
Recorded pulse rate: 56 bpm
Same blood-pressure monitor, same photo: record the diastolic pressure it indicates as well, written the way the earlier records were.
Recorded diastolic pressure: 73 mmHg
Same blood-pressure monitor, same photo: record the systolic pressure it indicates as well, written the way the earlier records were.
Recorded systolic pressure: 156 mmHg
